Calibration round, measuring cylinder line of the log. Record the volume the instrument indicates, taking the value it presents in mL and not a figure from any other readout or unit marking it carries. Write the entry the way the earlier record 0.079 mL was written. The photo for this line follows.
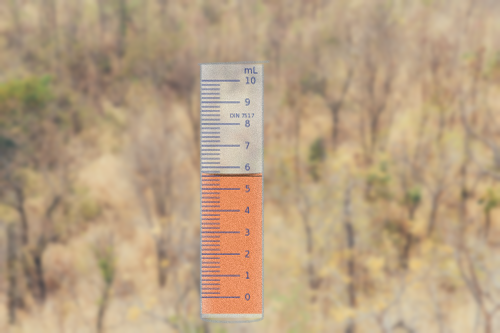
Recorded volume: 5.6 mL
